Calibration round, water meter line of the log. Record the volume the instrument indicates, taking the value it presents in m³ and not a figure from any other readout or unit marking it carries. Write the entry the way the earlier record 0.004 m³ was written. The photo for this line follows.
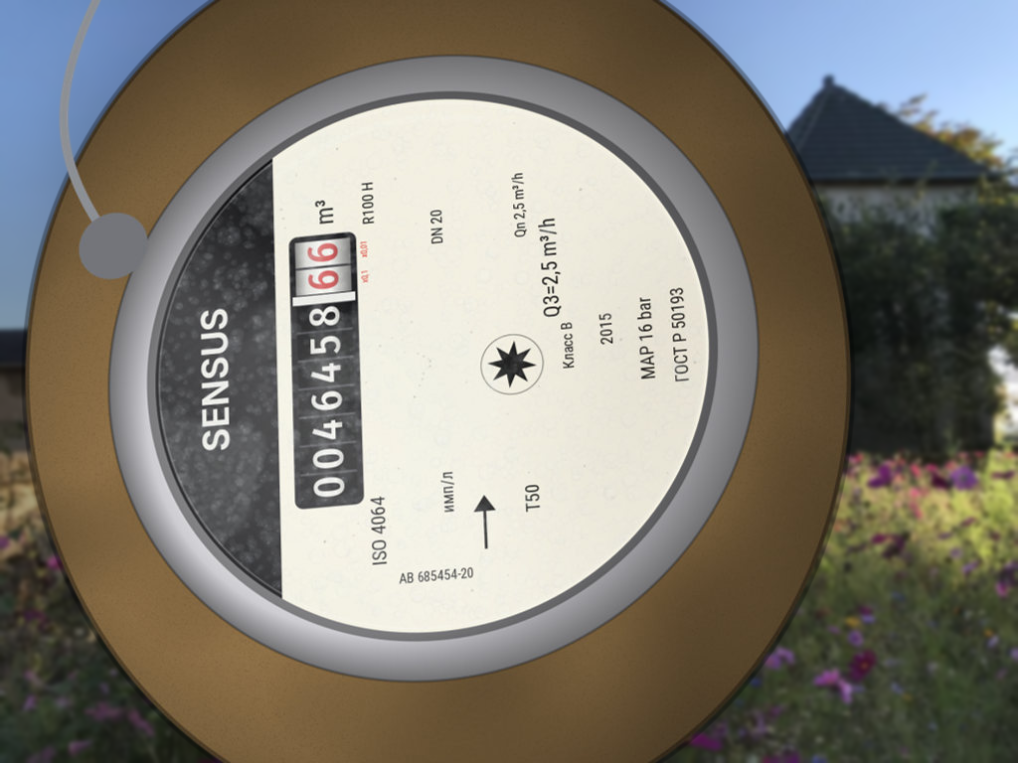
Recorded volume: 46458.66 m³
